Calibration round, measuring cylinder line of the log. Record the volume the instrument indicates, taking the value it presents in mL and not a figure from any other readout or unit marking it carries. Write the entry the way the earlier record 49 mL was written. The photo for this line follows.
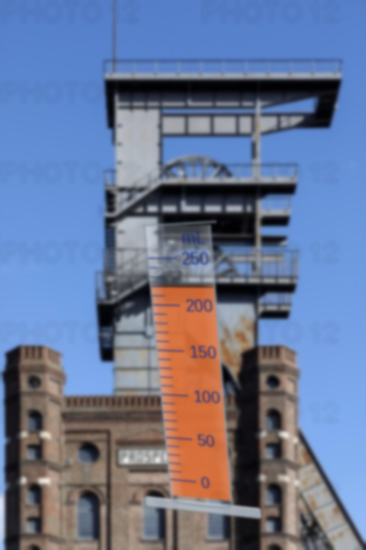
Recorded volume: 220 mL
